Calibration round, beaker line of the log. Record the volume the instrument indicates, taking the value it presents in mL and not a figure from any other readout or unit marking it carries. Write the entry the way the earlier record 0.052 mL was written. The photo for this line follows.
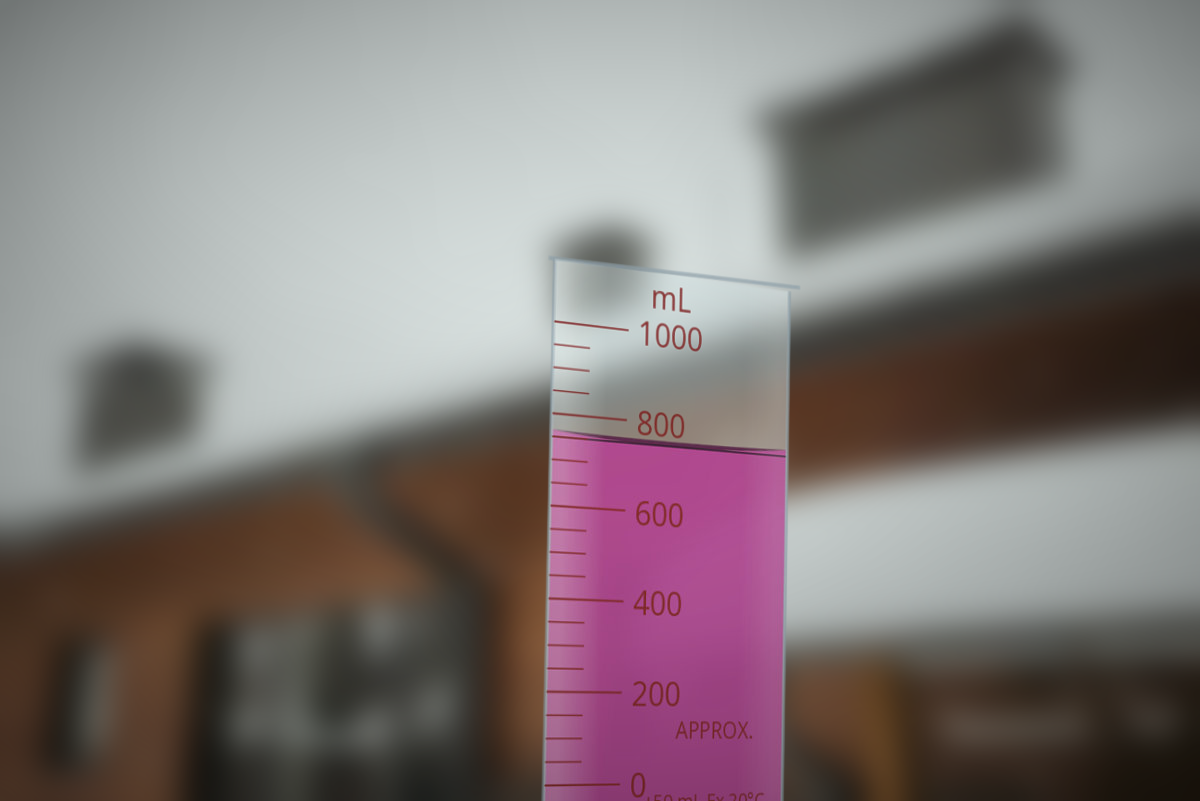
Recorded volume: 750 mL
